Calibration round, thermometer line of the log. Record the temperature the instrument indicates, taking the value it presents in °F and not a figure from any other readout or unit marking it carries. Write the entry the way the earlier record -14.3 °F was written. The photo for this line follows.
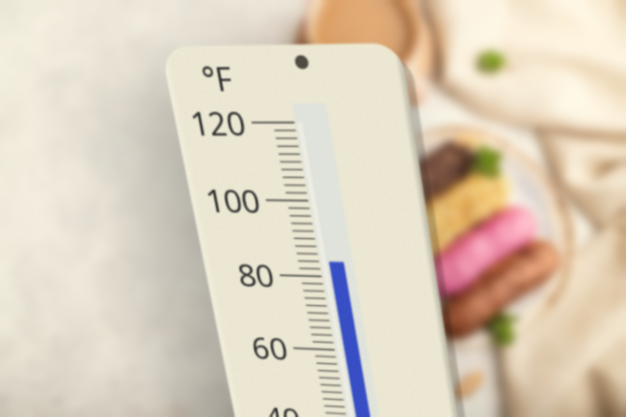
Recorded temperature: 84 °F
